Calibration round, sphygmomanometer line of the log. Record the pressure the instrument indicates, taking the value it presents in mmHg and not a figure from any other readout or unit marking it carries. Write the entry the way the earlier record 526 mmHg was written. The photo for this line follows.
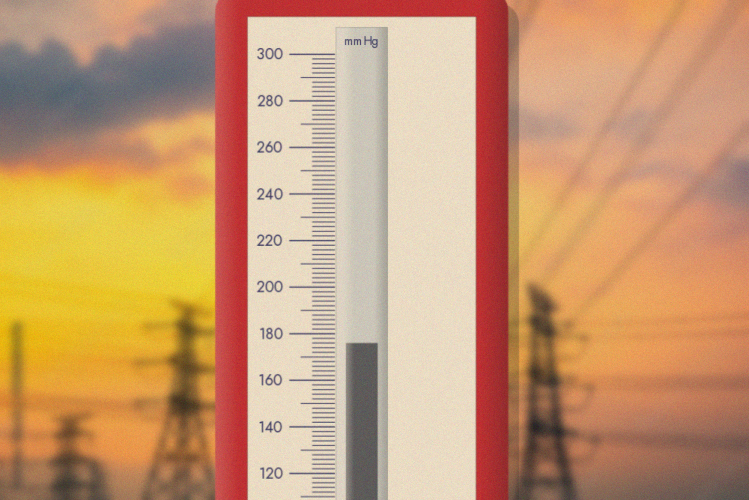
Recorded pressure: 176 mmHg
